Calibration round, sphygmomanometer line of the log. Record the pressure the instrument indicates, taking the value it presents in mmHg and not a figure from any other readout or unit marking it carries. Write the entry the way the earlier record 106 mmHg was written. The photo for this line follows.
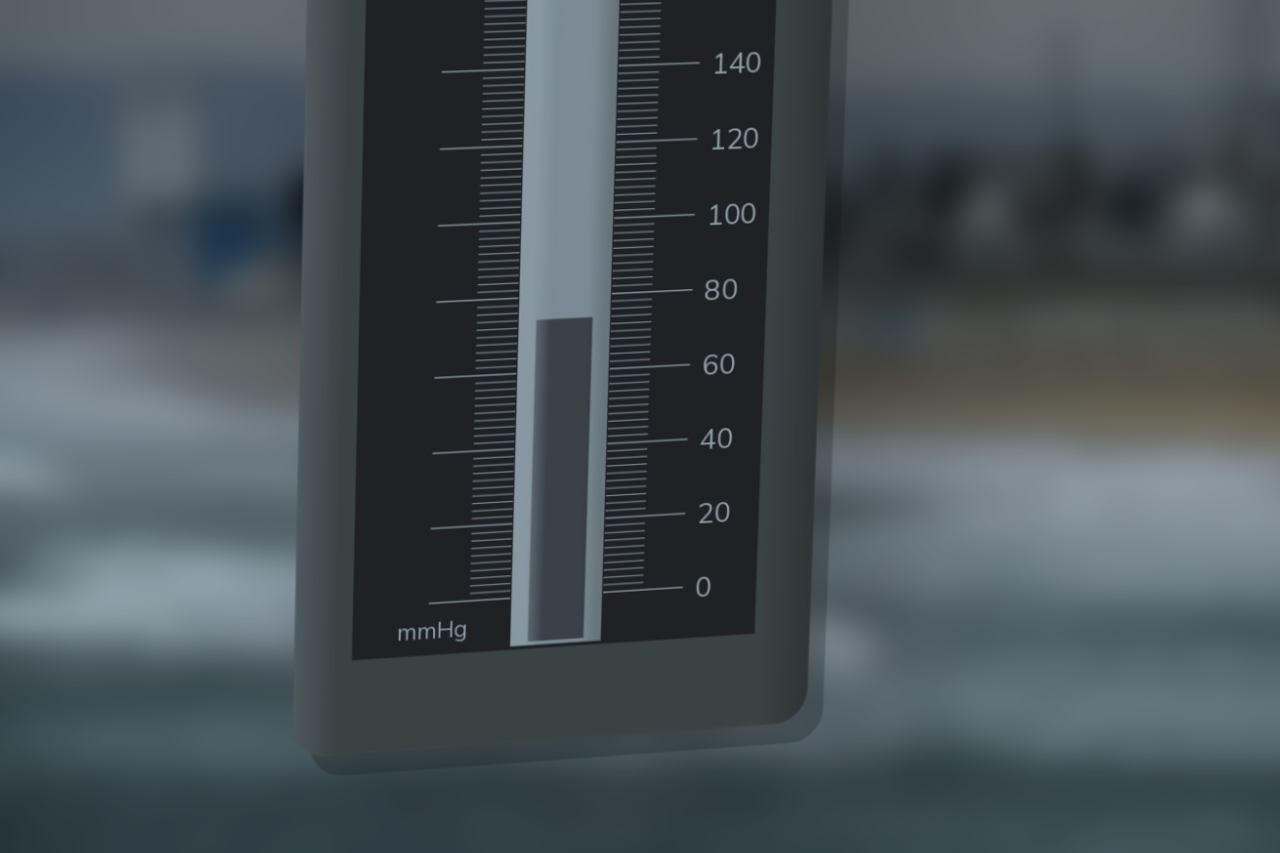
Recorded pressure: 74 mmHg
